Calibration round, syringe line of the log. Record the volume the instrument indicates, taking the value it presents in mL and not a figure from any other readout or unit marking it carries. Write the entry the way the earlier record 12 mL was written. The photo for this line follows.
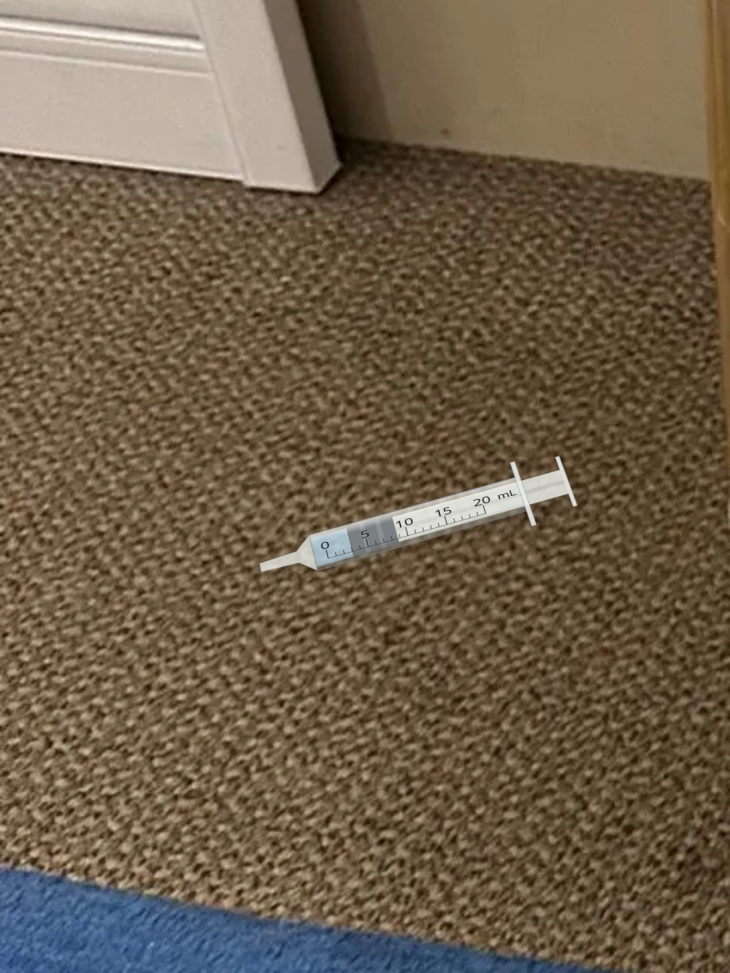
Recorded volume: 3 mL
